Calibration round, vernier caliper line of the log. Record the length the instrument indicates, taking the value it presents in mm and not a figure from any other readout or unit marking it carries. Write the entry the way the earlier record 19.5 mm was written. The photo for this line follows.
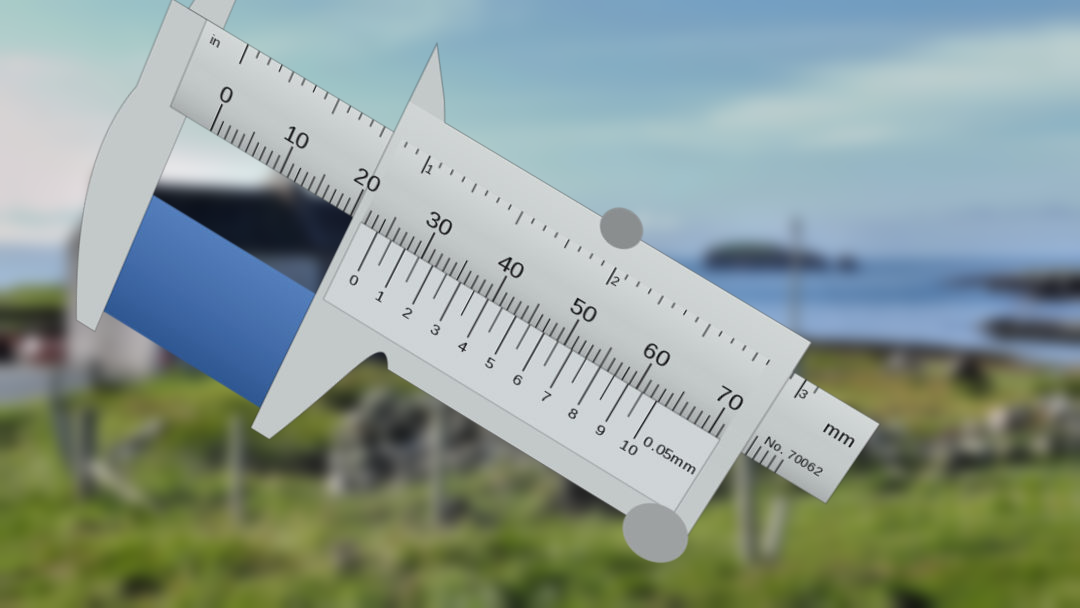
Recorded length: 23.8 mm
